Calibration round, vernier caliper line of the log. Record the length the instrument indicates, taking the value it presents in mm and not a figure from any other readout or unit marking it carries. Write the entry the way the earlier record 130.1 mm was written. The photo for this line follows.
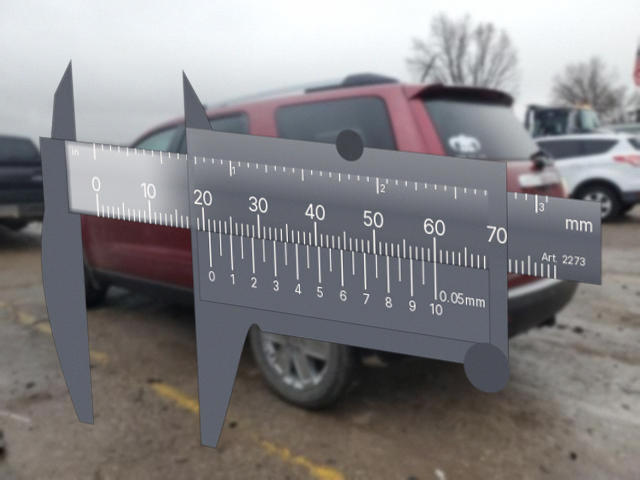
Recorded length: 21.0 mm
